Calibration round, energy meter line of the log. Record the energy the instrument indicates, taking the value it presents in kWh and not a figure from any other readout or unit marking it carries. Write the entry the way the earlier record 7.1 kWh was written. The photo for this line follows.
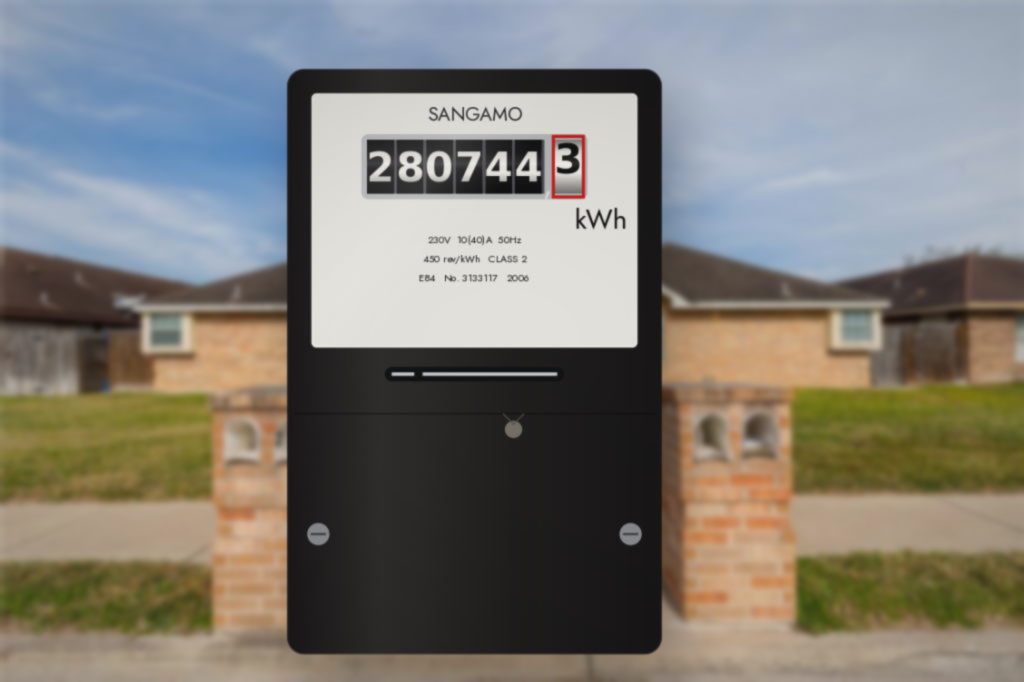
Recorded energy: 280744.3 kWh
